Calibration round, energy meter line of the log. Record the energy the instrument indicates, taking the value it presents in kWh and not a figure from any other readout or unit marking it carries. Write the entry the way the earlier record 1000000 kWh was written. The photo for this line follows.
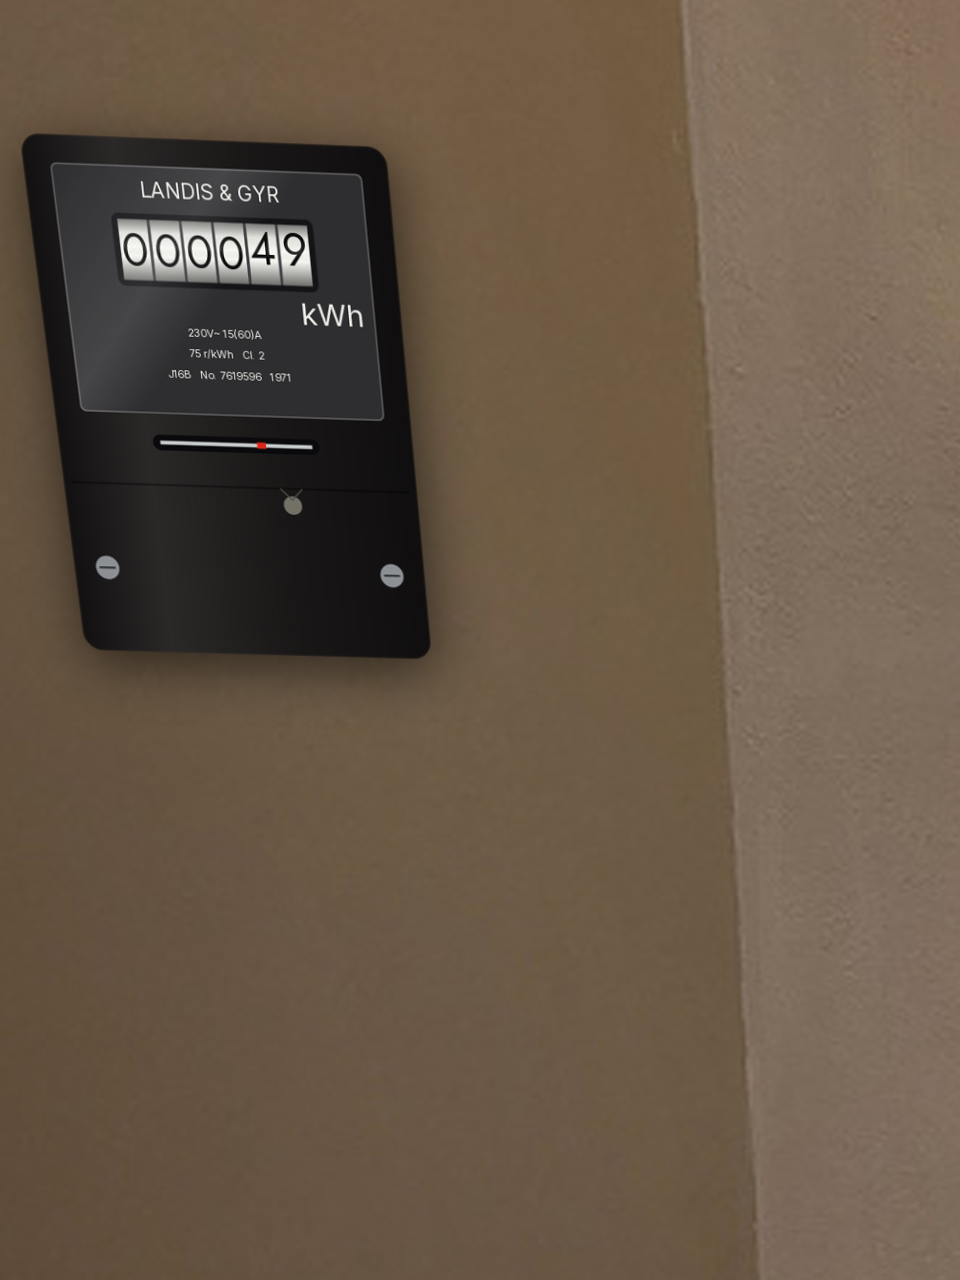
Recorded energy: 49 kWh
